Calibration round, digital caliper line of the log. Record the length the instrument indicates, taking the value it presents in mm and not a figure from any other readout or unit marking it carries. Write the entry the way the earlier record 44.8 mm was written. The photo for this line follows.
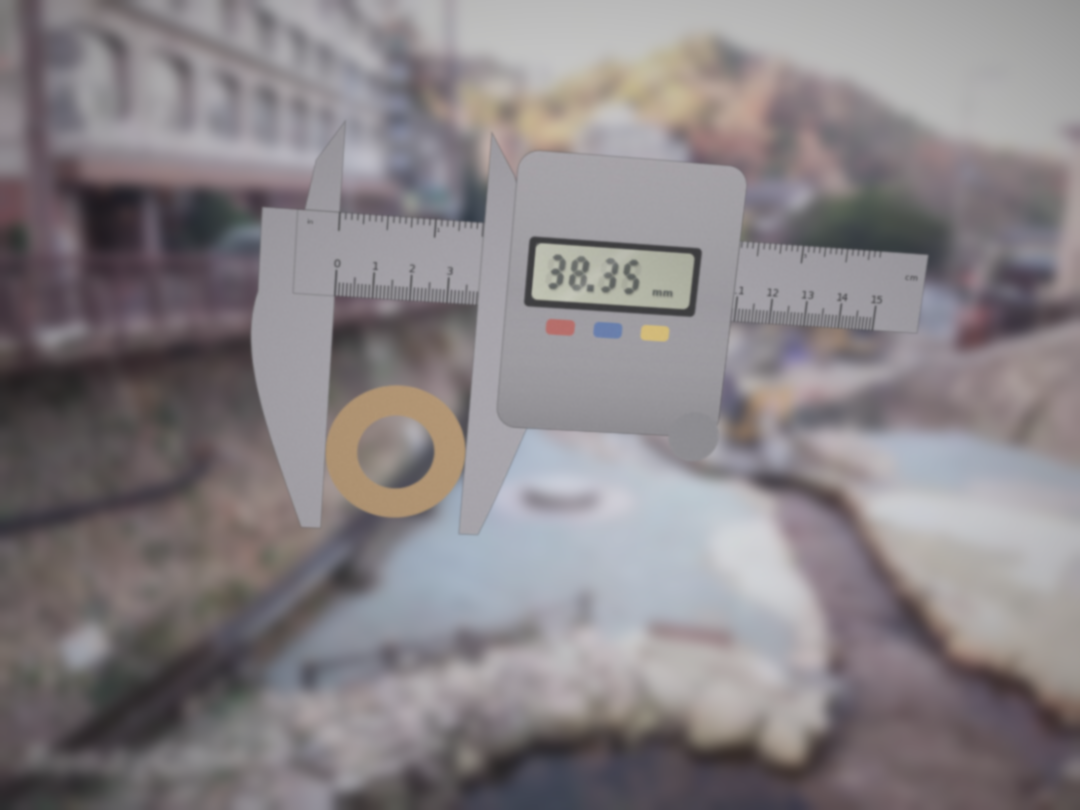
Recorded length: 38.35 mm
